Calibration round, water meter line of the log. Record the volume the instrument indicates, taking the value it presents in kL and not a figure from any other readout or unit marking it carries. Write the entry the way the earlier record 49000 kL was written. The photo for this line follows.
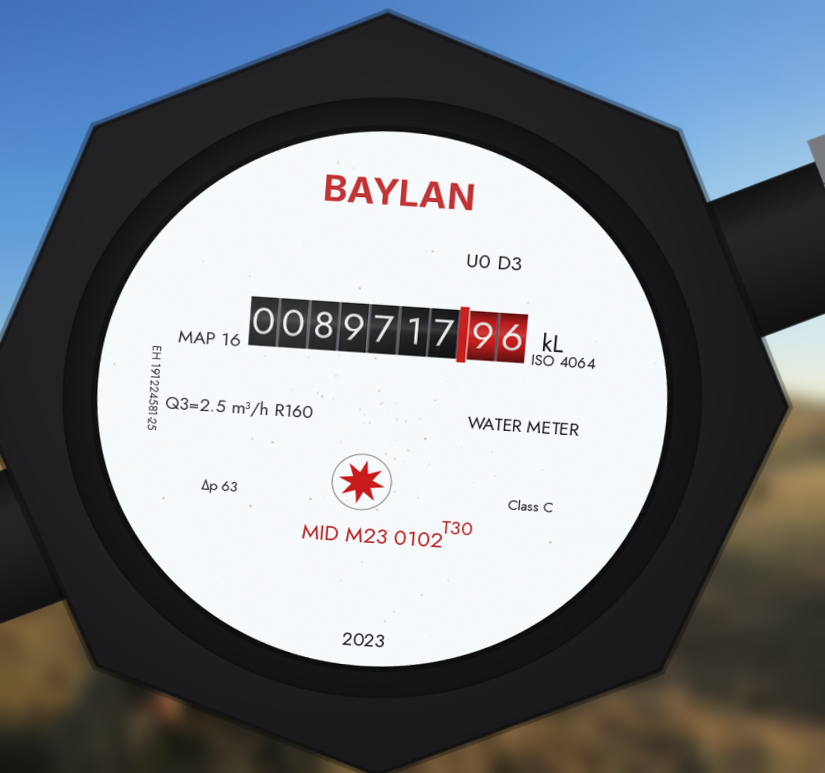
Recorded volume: 89717.96 kL
